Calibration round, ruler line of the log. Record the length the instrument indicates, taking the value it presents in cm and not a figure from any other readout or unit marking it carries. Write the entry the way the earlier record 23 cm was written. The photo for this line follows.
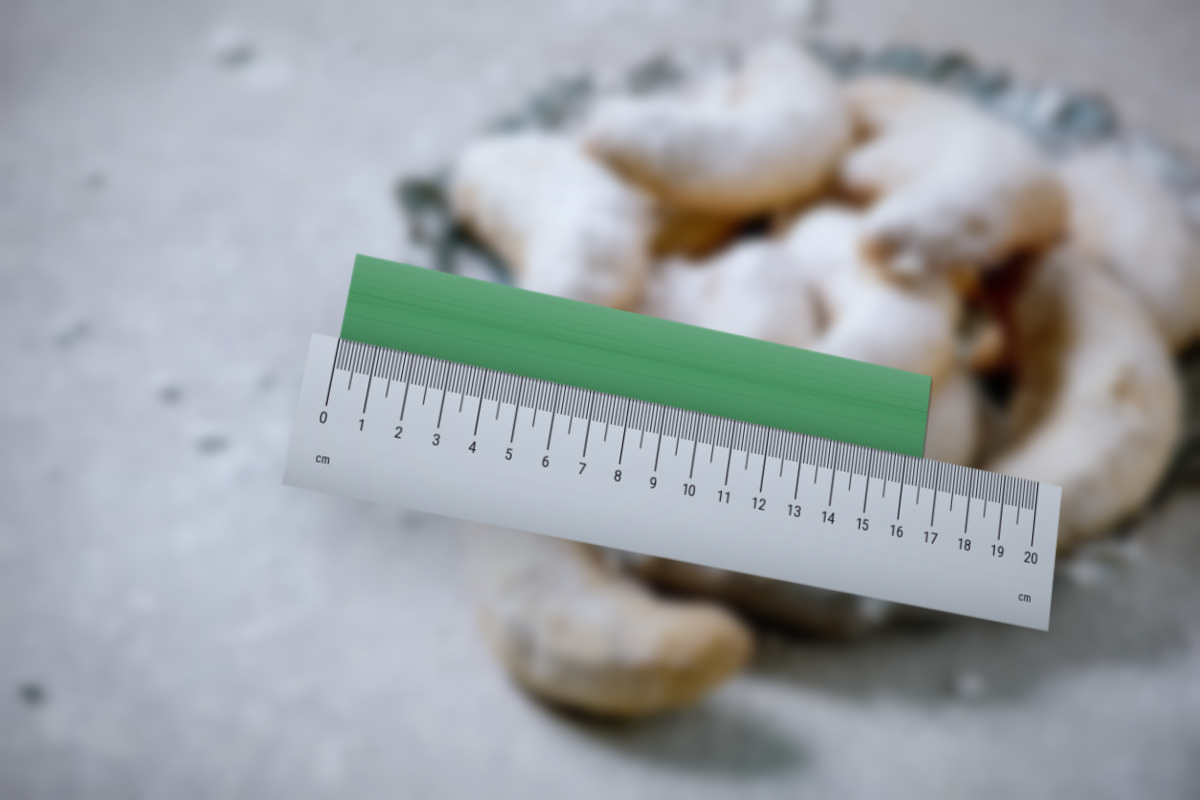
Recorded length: 16.5 cm
